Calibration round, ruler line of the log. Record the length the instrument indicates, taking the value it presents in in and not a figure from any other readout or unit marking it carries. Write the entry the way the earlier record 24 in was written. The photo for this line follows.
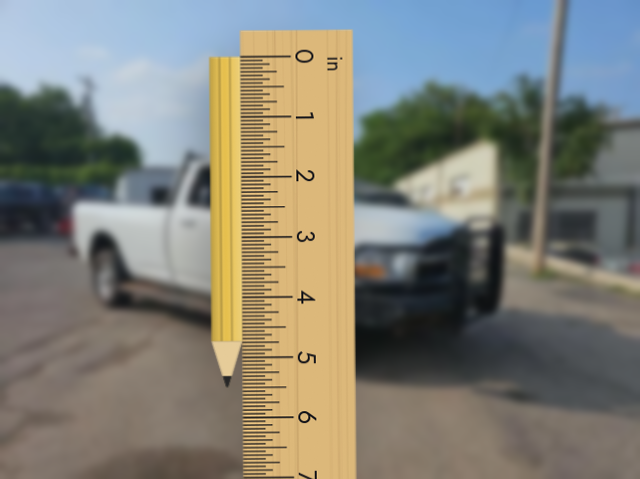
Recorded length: 5.5 in
